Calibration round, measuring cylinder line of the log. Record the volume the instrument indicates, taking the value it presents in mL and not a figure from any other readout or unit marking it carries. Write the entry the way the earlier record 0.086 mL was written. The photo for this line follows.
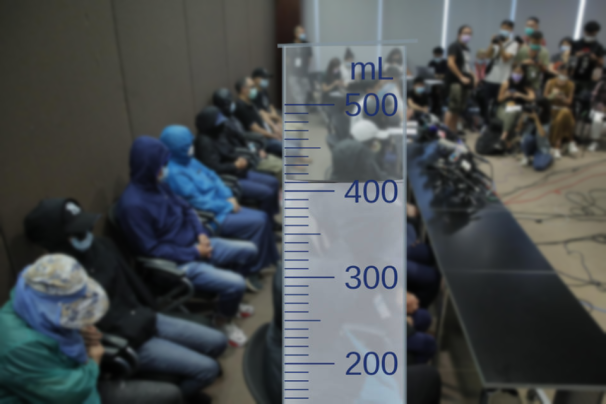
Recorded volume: 410 mL
